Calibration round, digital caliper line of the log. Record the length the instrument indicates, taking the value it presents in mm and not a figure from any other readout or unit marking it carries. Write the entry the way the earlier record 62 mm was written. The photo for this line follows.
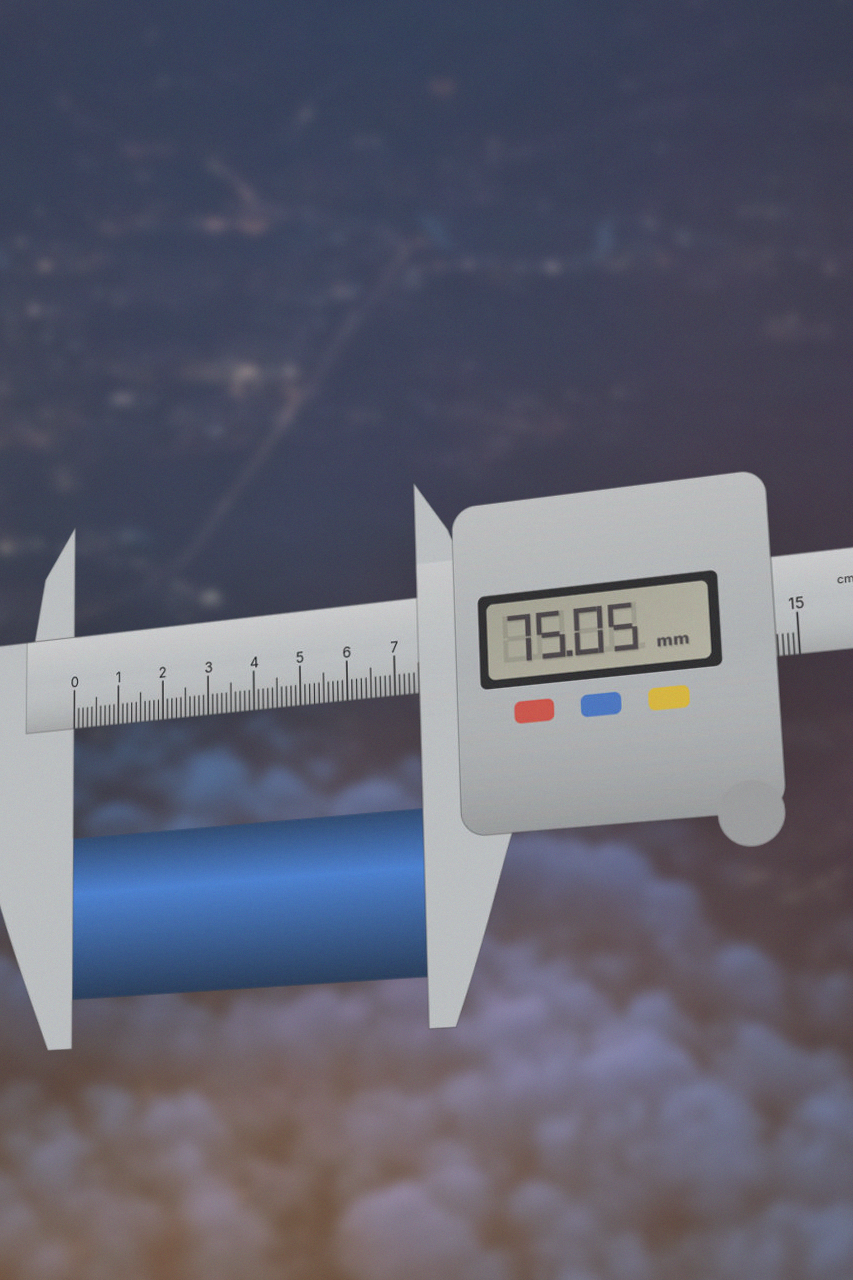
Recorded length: 75.05 mm
